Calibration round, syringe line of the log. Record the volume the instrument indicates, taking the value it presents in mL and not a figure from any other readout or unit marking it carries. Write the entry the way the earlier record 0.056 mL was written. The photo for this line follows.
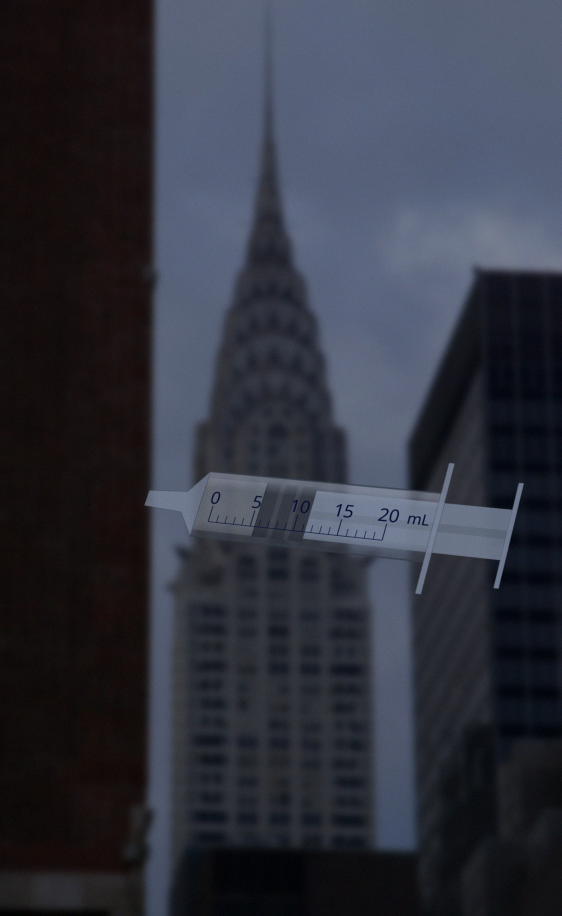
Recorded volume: 5.5 mL
